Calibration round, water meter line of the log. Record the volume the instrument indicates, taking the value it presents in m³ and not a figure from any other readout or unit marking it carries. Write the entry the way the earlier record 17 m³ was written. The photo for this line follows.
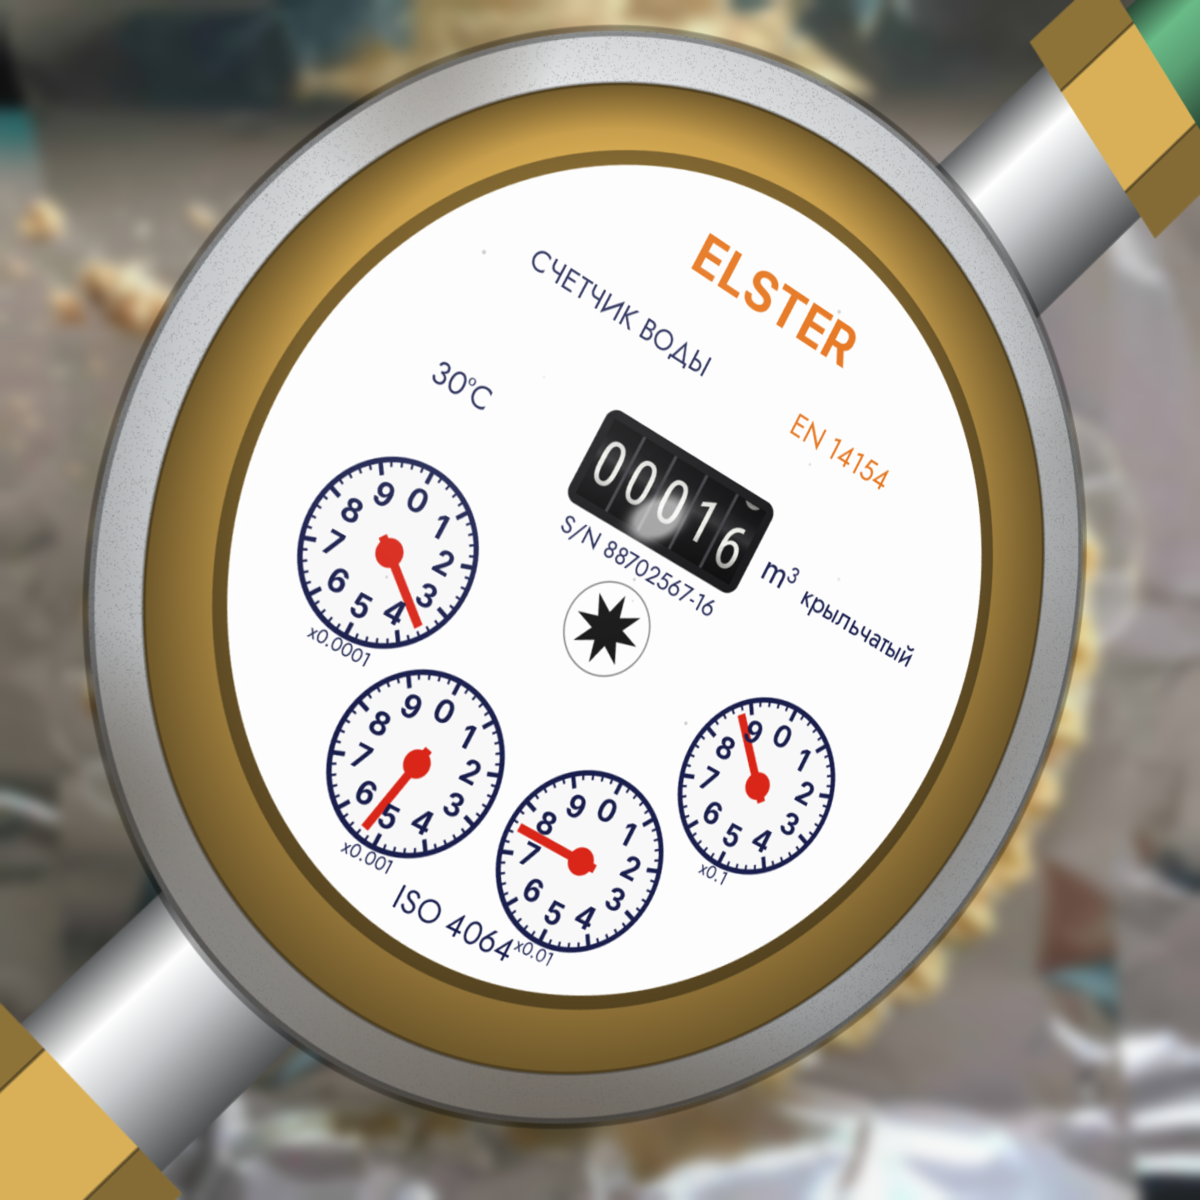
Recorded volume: 15.8753 m³
